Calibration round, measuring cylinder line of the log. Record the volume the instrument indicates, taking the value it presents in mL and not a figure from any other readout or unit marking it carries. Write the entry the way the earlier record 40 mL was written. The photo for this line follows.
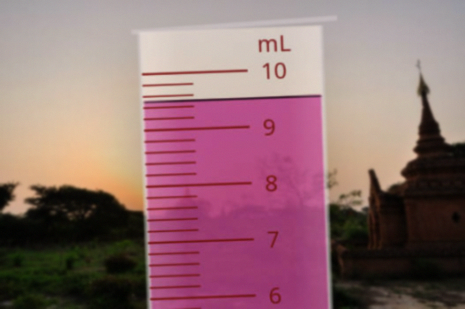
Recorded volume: 9.5 mL
